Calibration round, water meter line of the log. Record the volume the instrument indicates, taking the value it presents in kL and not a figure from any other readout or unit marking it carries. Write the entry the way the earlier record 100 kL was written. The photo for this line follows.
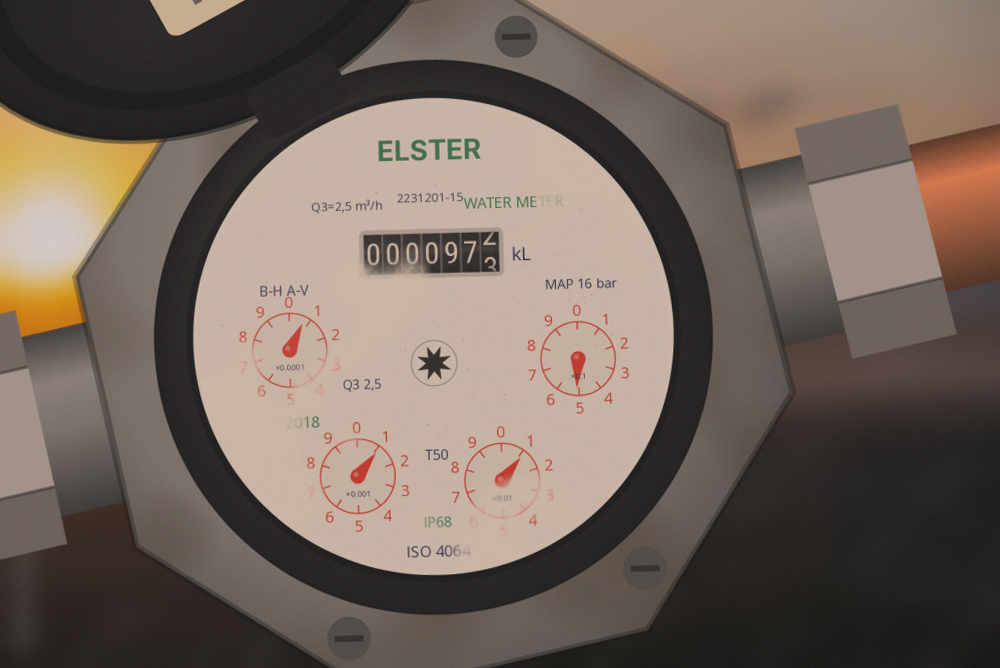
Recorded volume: 972.5110 kL
